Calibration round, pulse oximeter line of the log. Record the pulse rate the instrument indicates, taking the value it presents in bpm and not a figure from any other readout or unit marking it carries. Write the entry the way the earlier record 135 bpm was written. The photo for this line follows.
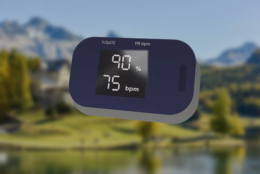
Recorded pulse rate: 75 bpm
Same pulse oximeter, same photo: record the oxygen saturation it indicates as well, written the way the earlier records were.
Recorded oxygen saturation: 90 %
